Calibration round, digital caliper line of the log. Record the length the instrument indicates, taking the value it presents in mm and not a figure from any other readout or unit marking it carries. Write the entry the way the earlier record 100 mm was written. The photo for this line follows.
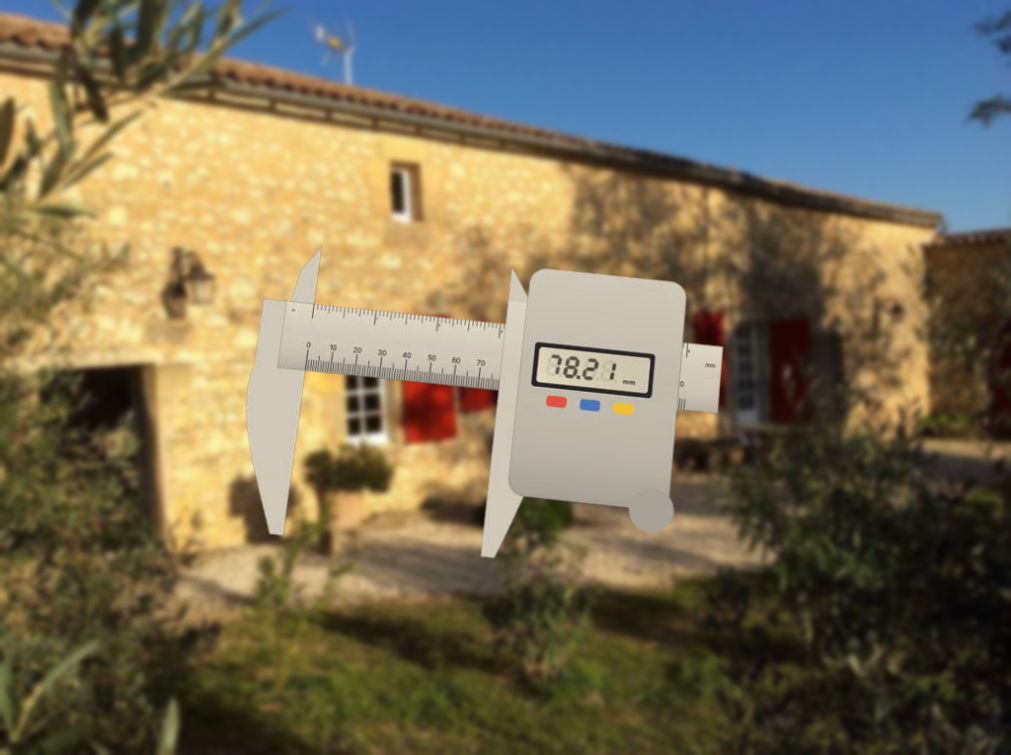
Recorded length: 78.21 mm
